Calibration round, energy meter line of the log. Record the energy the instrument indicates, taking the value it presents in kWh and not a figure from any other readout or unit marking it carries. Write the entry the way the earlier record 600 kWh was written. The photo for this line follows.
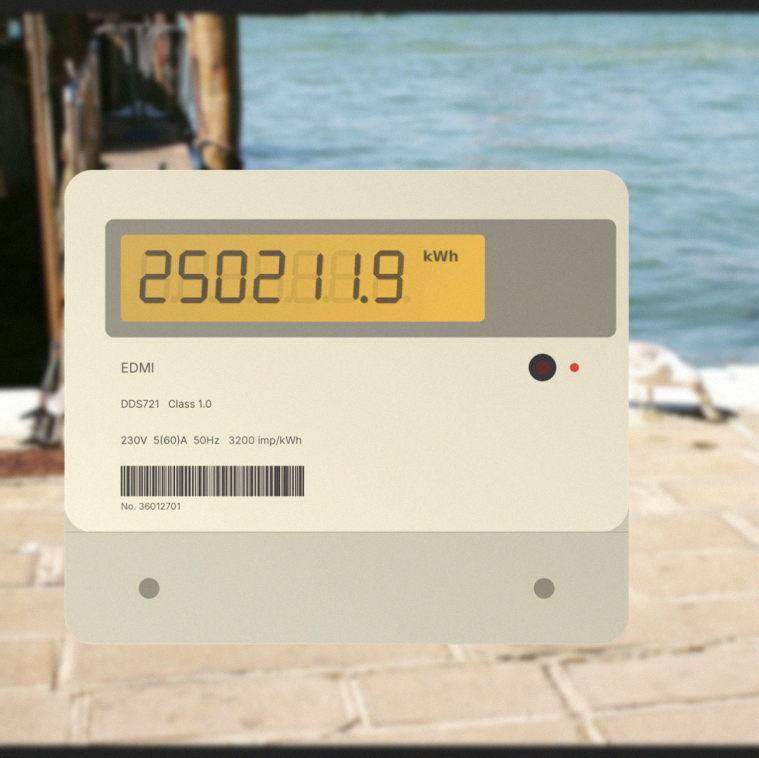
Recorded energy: 250211.9 kWh
